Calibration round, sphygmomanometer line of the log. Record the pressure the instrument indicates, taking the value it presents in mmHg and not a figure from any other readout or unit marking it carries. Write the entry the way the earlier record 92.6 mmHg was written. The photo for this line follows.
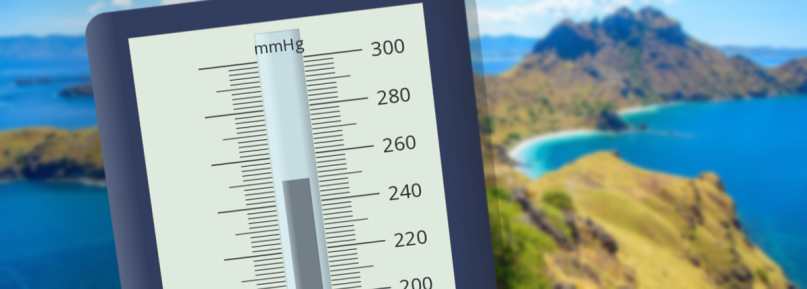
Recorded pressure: 250 mmHg
